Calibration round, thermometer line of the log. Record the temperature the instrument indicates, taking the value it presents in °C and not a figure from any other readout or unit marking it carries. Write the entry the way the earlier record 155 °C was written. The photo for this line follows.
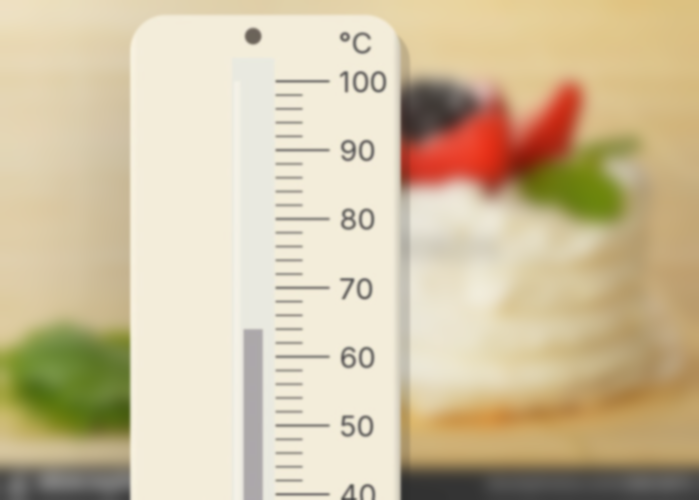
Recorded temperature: 64 °C
